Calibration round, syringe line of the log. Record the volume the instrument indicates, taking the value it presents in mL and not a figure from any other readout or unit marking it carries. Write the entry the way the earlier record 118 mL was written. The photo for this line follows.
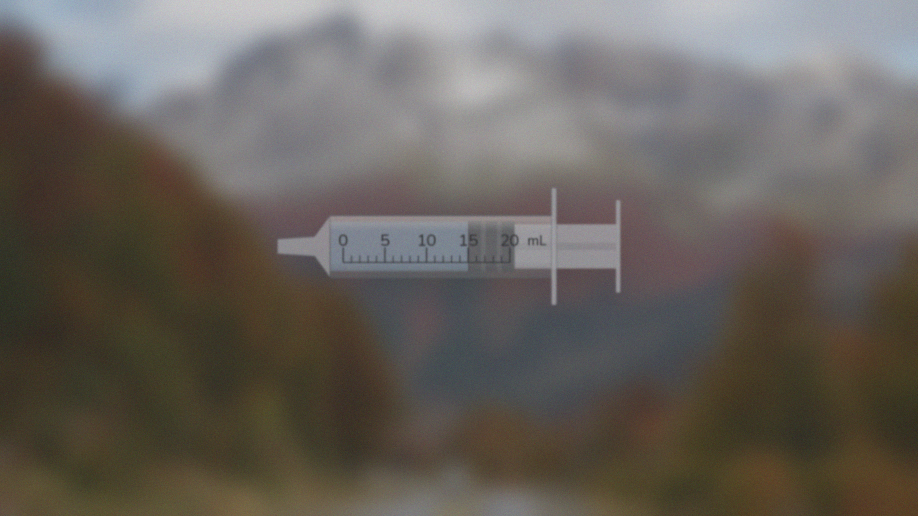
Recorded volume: 15 mL
